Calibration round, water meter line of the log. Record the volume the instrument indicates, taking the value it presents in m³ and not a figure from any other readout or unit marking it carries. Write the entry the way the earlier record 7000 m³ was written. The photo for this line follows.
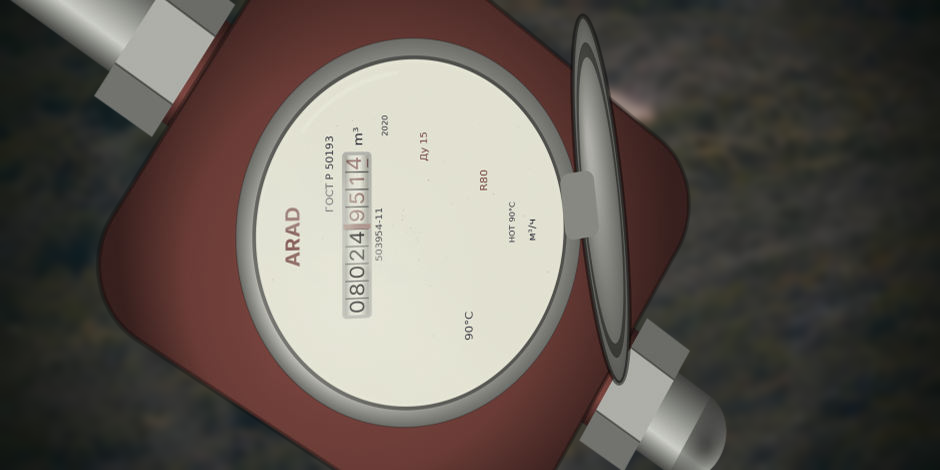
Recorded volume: 8024.9514 m³
